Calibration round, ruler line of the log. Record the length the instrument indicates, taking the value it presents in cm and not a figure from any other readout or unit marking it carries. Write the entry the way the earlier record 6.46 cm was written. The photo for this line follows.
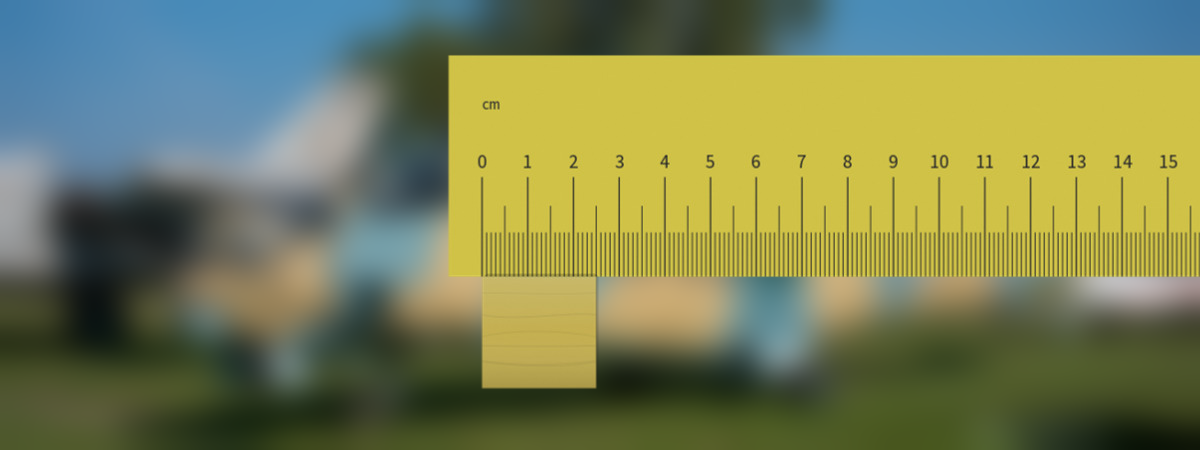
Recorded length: 2.5 cm
